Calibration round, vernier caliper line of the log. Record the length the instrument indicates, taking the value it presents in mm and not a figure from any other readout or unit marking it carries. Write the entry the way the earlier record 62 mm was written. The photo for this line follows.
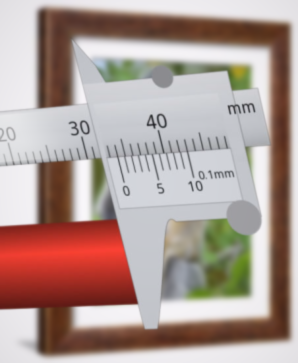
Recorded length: 34.0 mm
